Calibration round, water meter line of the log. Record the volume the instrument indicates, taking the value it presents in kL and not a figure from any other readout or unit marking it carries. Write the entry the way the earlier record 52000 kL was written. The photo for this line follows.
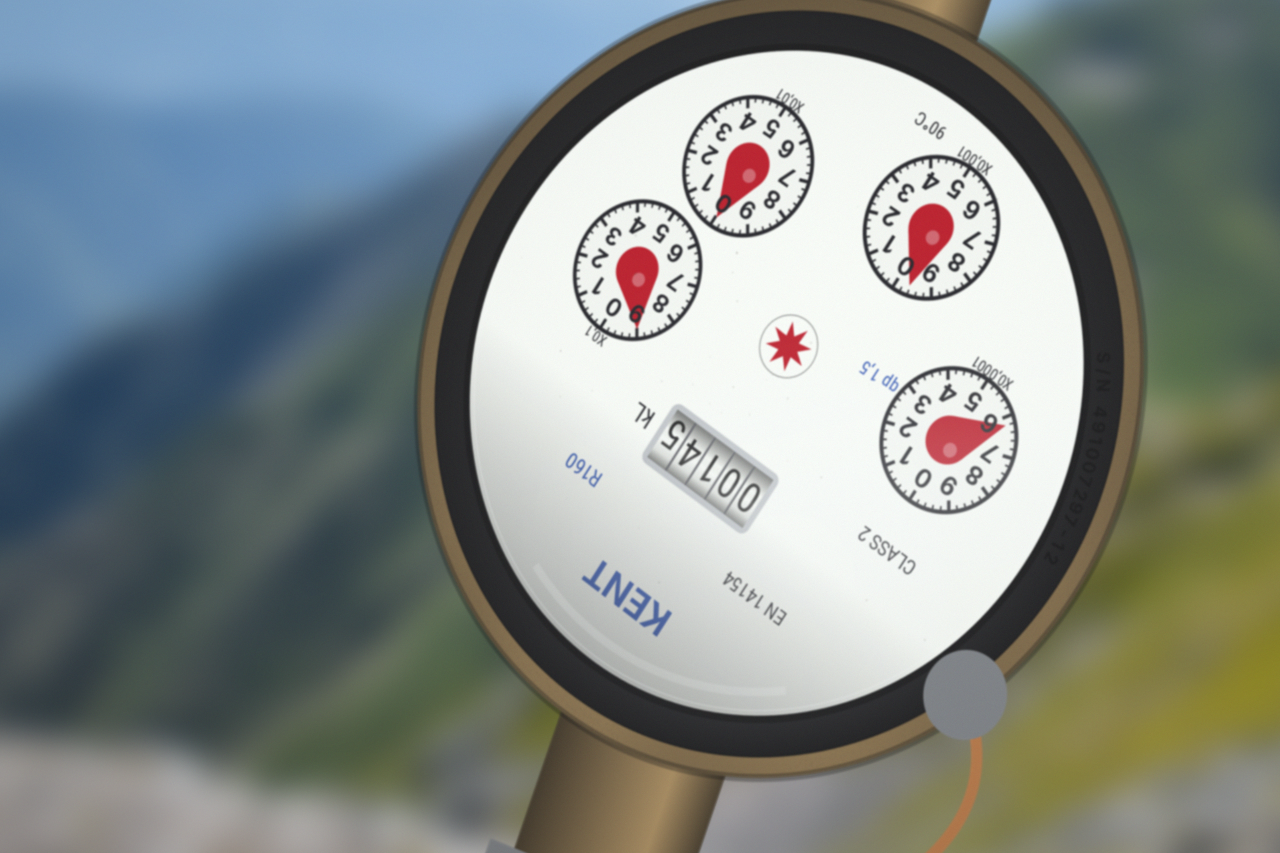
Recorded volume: 144.8996 kL
